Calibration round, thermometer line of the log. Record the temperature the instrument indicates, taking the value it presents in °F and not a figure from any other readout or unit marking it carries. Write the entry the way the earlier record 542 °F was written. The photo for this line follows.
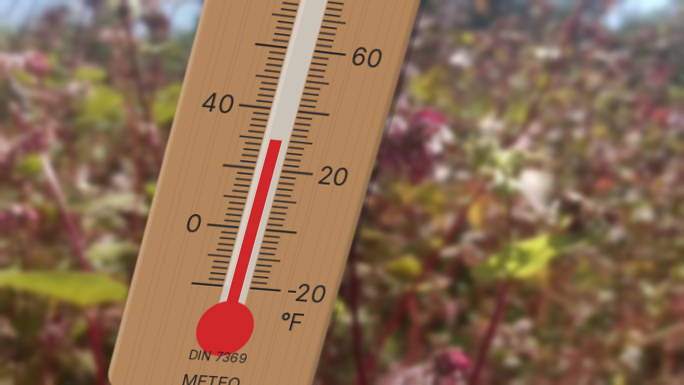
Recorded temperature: 30 °F
